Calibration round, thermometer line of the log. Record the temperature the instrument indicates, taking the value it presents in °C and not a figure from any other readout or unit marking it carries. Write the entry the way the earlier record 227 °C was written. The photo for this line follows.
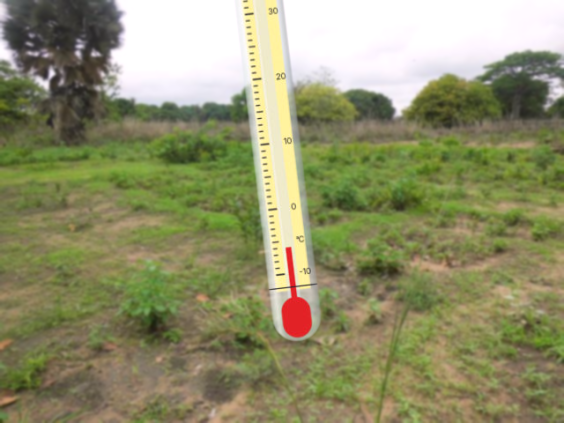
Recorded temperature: -6 °C
